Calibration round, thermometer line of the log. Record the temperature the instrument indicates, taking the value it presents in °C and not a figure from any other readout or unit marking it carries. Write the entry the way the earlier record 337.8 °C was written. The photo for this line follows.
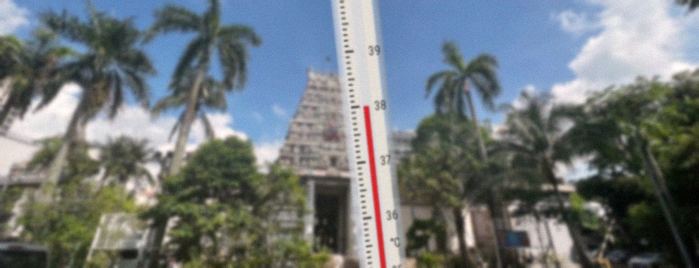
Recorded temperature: 38 °C
